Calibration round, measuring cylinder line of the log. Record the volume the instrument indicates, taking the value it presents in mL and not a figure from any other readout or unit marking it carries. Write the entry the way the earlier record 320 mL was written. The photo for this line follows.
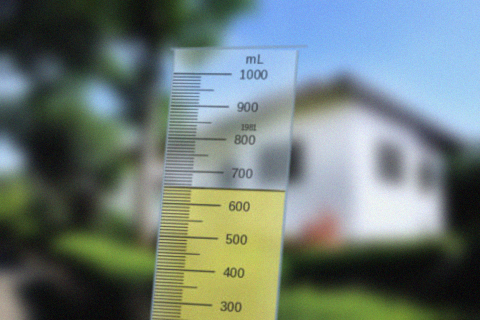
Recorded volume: 650 mL
